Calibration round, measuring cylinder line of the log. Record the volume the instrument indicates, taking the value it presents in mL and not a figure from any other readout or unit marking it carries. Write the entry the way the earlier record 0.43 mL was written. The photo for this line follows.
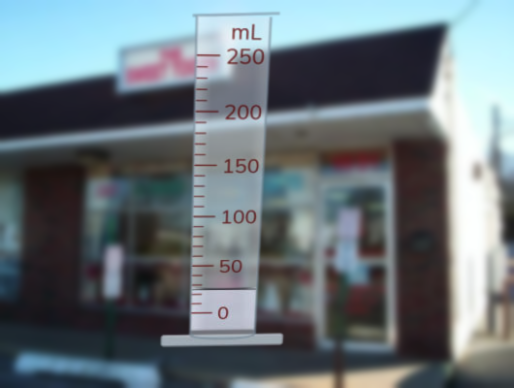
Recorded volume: 25 mL
